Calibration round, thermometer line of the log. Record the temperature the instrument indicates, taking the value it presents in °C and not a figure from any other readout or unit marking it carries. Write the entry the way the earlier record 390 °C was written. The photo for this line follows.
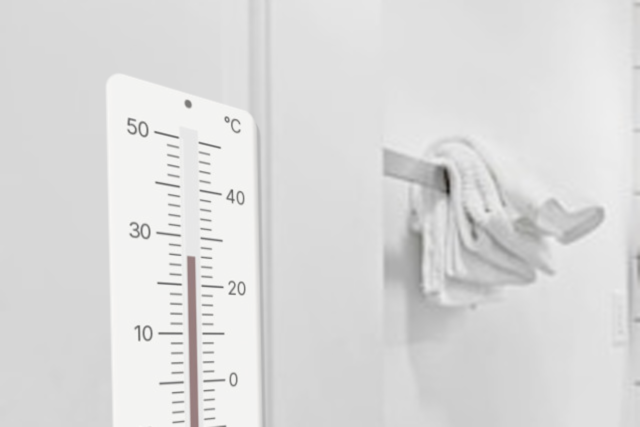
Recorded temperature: 26 °C
